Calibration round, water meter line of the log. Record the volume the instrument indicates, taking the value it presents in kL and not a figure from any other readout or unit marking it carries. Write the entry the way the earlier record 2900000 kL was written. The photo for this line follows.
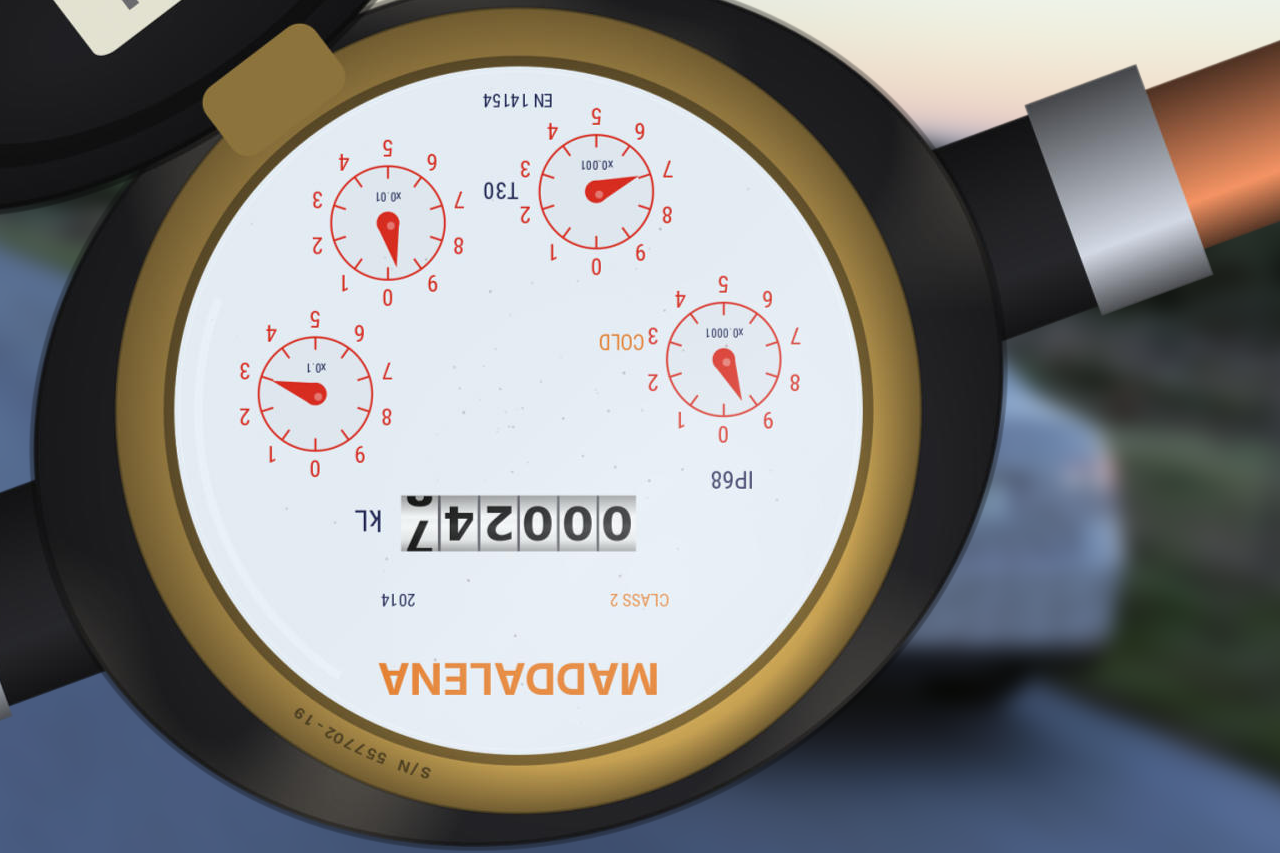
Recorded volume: 247.2969 kL
